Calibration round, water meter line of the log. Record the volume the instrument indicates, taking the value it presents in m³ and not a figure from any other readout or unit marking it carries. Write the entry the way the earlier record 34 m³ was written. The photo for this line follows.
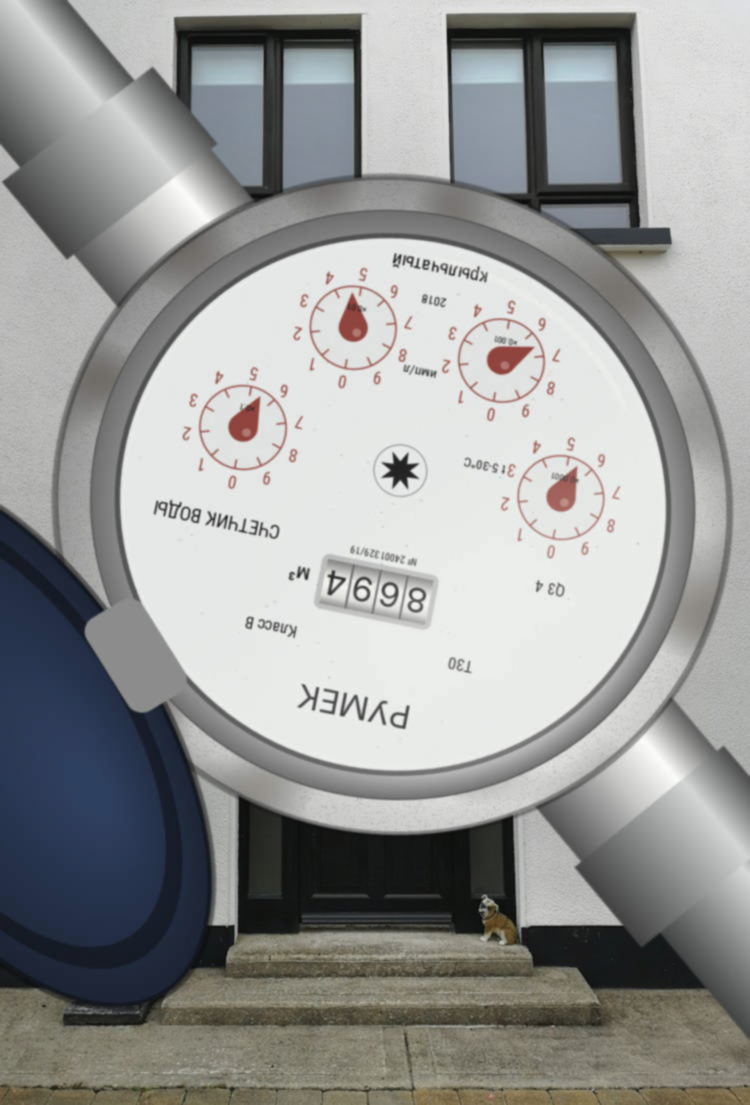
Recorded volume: 8694.5465 m³
